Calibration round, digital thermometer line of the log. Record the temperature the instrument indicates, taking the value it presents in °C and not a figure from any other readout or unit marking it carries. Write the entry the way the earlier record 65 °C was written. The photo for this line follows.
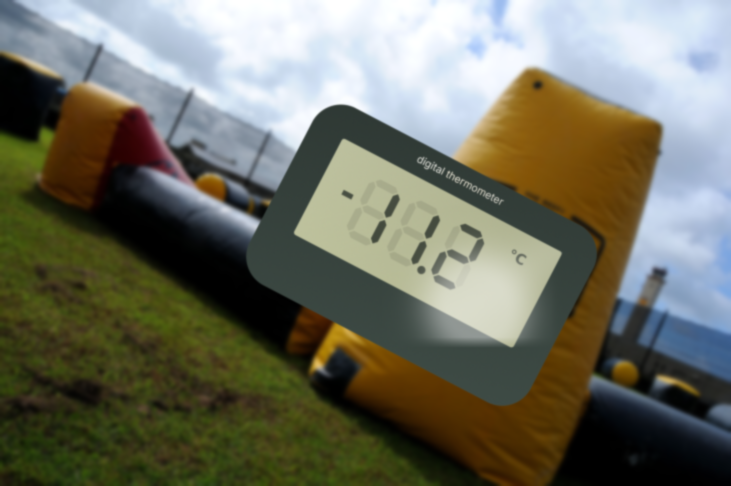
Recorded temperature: -11.2 °C
